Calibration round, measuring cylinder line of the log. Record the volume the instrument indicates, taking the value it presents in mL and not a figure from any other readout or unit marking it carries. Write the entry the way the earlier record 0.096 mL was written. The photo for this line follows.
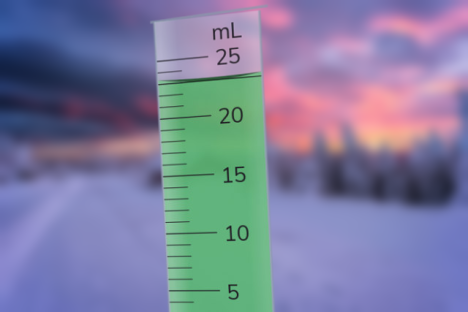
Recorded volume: 23 mL
